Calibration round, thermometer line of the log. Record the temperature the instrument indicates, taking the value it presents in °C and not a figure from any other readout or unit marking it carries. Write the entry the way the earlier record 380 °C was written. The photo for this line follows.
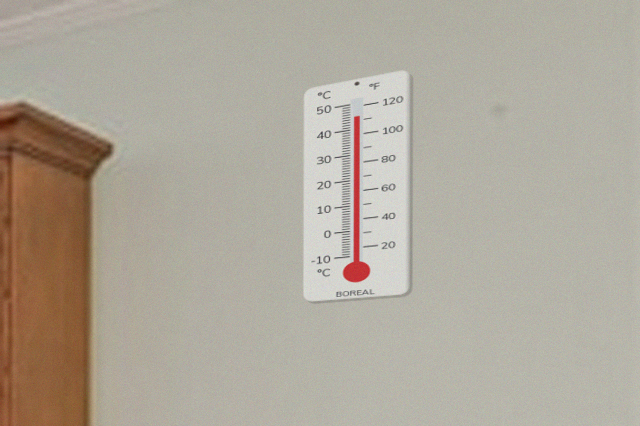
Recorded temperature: 45 °C
